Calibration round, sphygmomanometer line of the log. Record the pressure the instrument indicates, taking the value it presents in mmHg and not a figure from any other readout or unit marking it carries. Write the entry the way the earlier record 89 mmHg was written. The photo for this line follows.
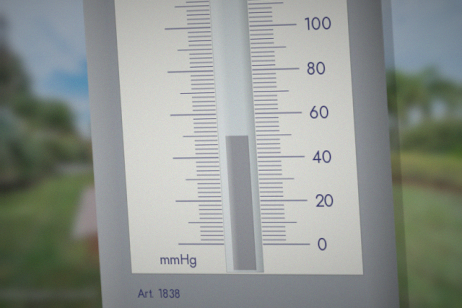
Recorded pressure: 50 mmHg
